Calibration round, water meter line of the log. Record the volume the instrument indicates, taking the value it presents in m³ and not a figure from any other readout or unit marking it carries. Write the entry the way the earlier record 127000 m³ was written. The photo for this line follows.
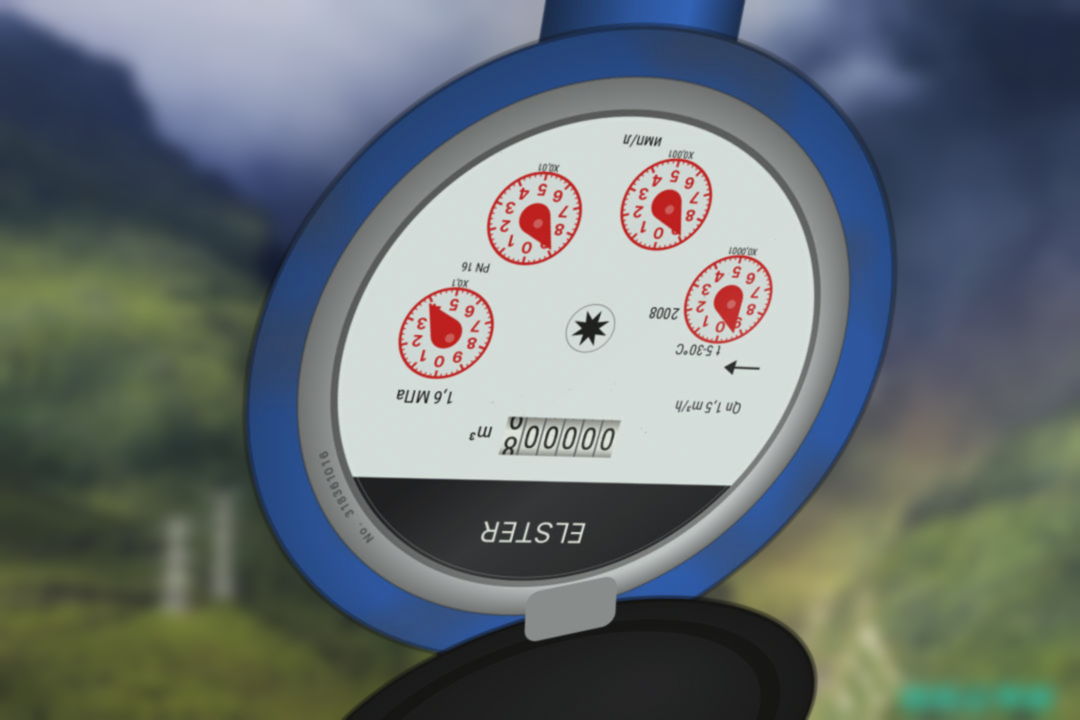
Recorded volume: 8.3889 m³
